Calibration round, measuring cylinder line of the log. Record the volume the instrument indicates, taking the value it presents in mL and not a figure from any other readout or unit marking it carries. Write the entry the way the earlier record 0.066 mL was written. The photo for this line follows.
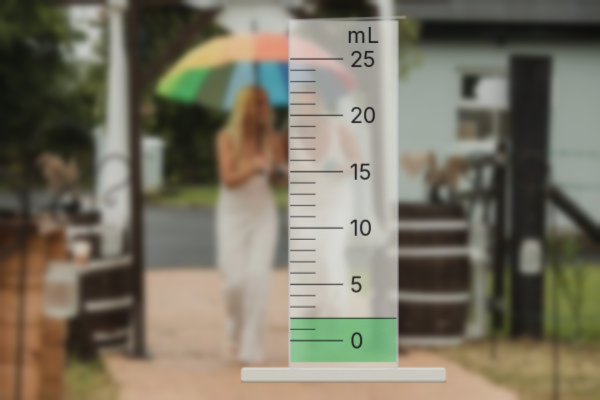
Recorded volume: 2 mL
